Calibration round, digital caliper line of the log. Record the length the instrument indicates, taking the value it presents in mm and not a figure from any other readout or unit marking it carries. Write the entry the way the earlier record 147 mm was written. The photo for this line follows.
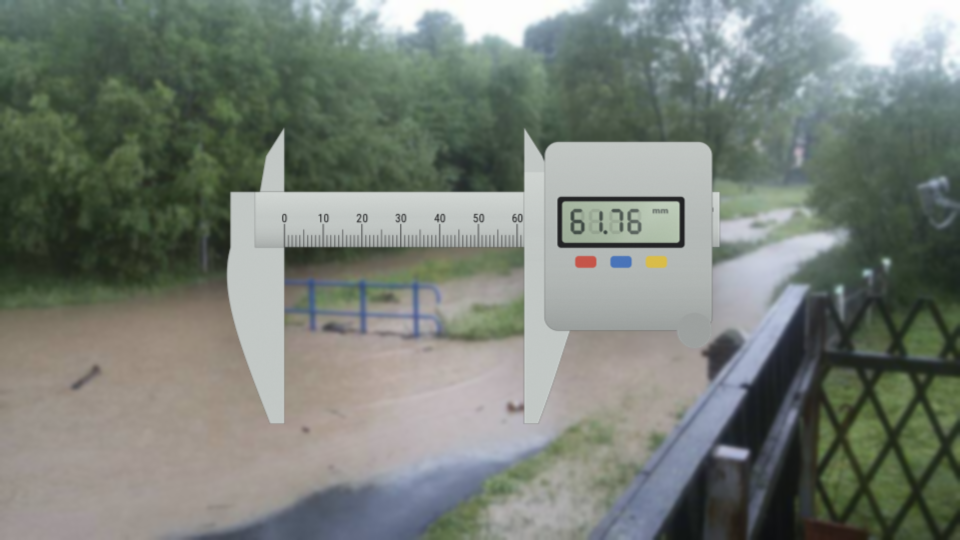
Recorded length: 61.76 mm
